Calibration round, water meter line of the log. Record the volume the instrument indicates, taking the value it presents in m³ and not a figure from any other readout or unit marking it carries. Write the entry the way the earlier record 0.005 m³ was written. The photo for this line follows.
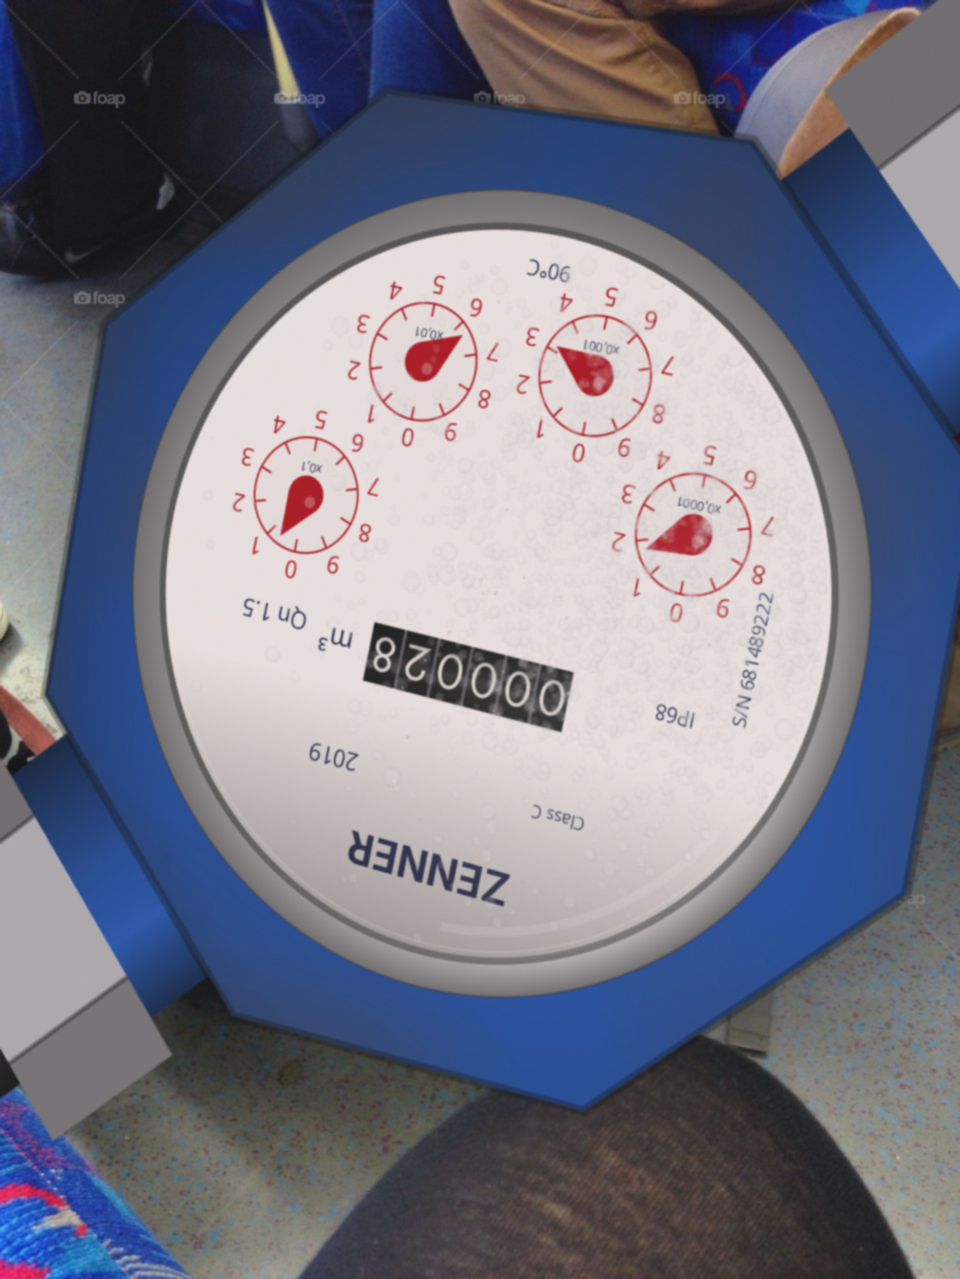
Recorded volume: 28.0631 m³
